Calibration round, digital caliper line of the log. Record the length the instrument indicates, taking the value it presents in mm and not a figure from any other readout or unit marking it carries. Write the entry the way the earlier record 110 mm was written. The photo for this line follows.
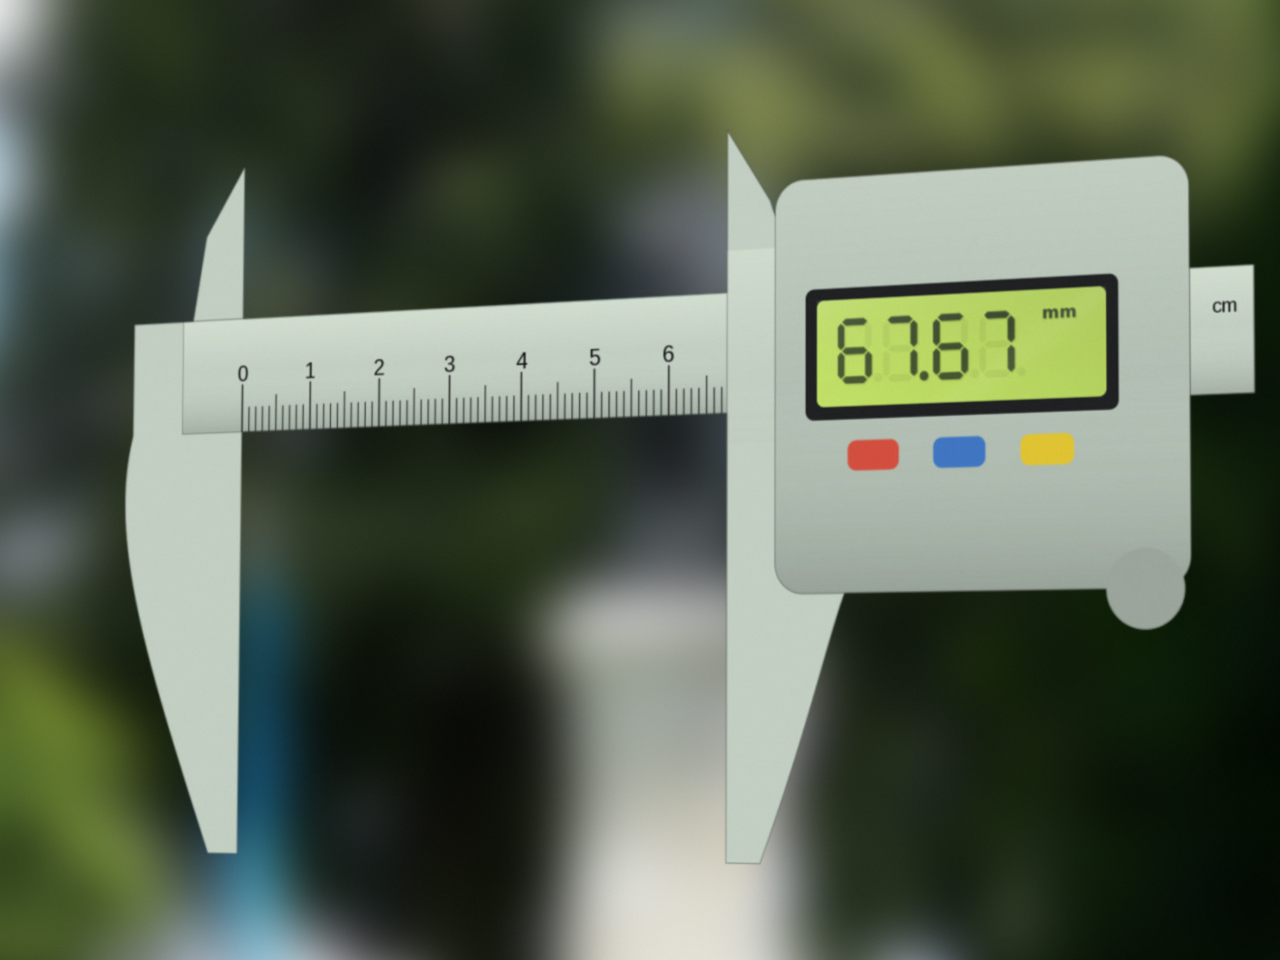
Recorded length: 67.67 mm
